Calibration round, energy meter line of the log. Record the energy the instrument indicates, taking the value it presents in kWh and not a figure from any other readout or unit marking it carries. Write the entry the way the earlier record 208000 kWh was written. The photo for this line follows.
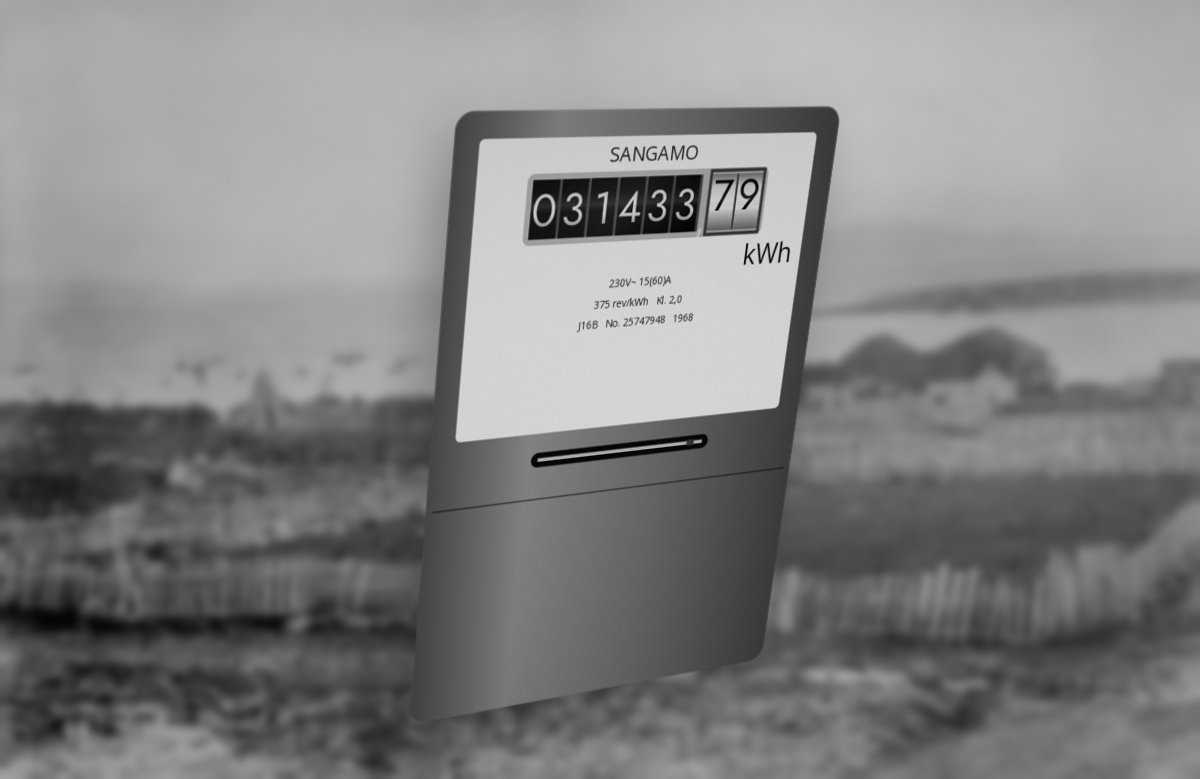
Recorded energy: 31433.79 kWh
